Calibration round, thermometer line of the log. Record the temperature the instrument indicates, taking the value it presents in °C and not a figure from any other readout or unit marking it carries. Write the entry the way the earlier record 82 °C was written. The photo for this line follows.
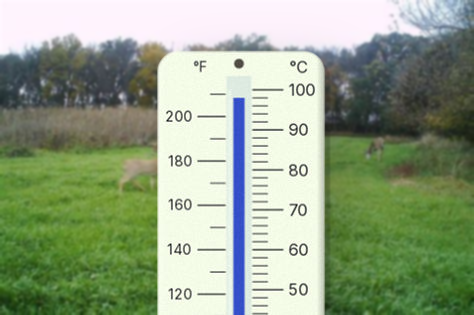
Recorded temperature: 98 °C
